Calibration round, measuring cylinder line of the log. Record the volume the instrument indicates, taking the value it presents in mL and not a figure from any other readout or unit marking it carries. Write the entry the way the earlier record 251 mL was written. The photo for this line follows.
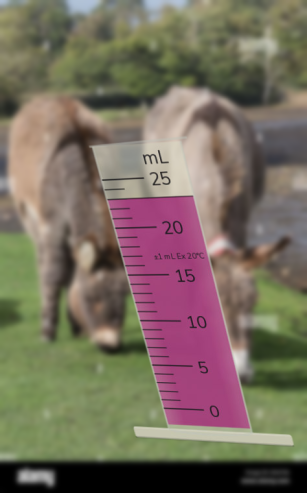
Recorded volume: 23 mL
